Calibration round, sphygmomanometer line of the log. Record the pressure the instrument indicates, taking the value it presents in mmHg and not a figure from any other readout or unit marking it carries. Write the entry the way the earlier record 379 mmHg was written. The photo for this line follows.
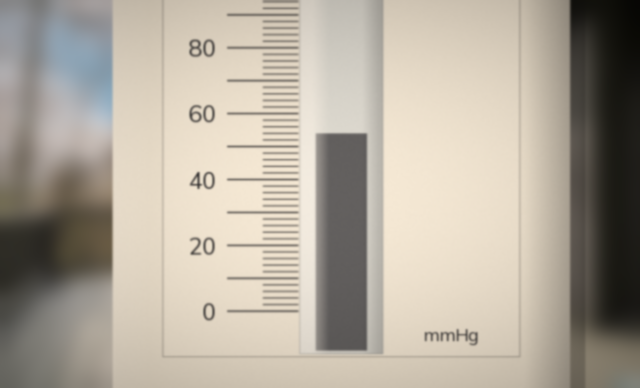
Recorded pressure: 54 mmHg
